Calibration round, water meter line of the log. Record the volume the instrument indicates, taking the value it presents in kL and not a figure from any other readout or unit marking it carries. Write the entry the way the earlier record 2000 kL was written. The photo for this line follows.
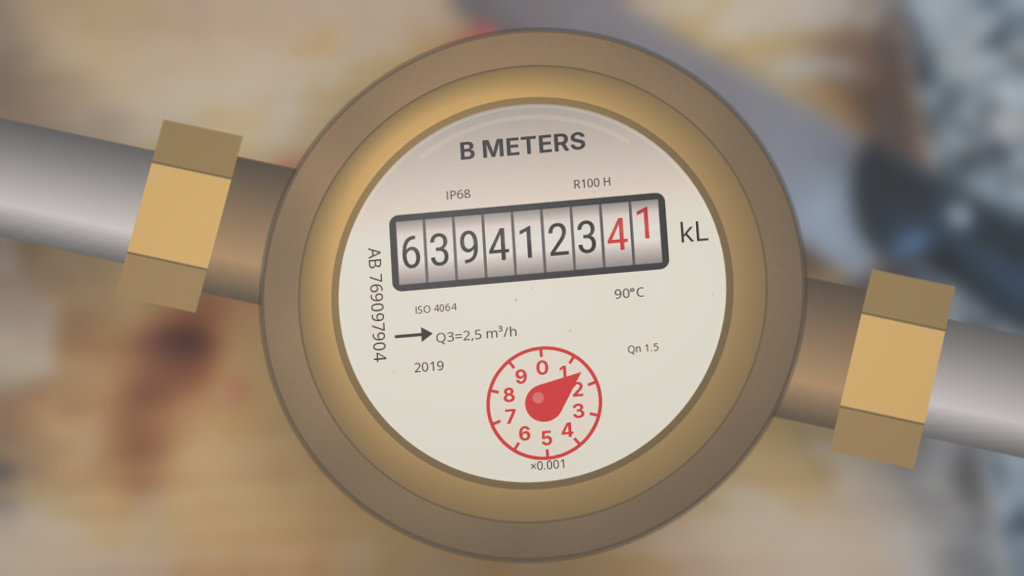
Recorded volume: 6394123.411 kL
